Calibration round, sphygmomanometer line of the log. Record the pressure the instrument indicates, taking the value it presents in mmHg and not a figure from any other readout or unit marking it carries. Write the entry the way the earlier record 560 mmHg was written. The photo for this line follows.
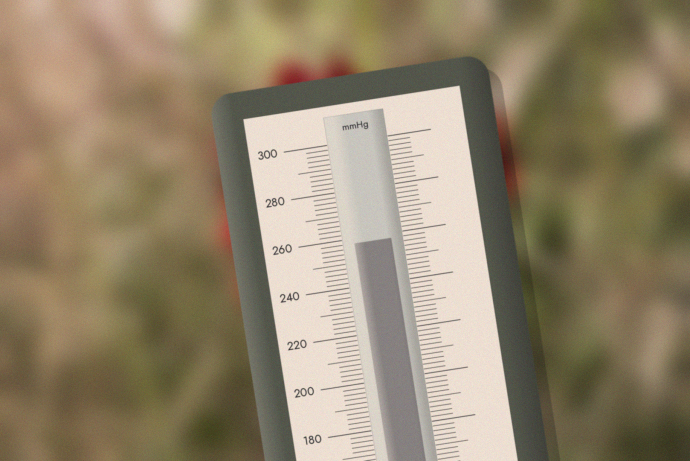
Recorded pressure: 258 mmHg
